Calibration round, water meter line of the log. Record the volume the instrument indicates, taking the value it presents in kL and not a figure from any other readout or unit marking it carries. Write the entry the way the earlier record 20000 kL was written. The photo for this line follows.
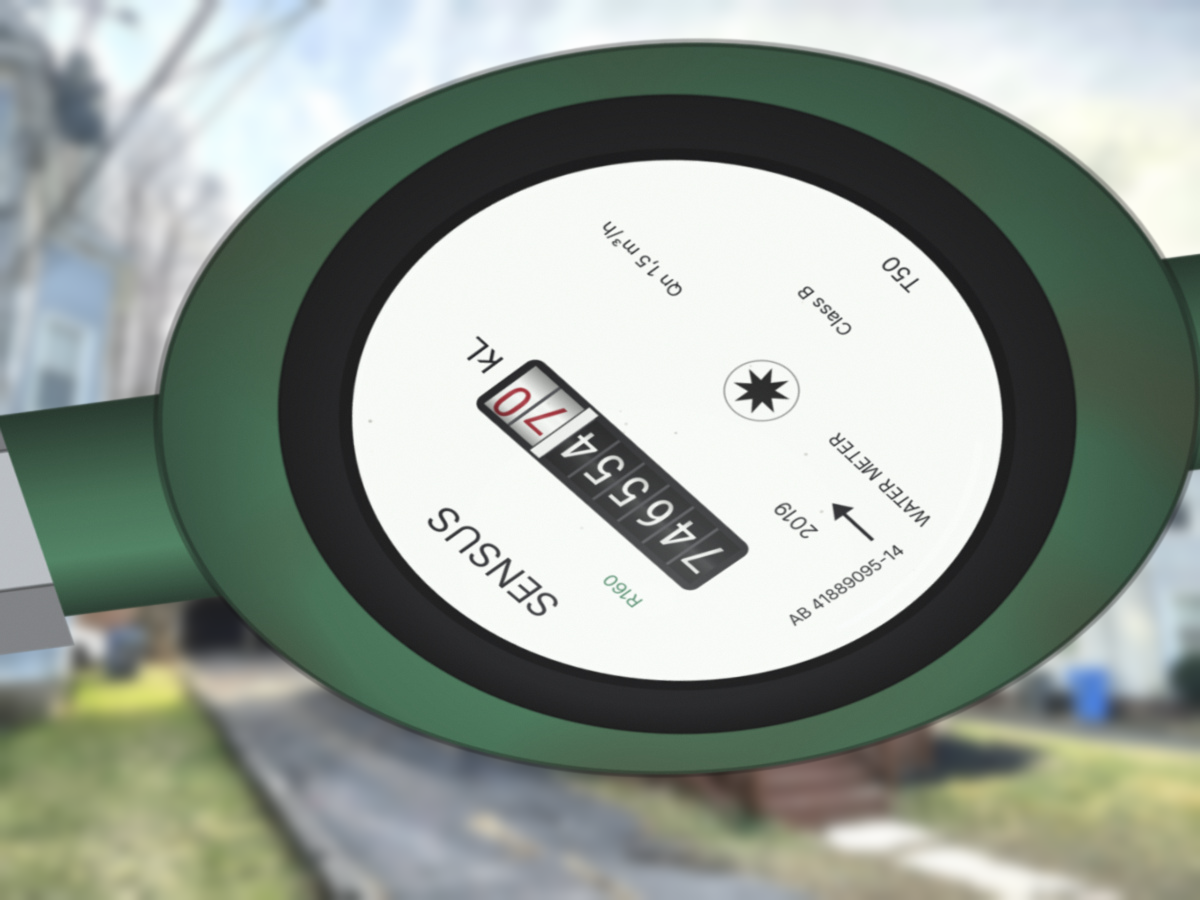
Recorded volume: 746554.70 kL
